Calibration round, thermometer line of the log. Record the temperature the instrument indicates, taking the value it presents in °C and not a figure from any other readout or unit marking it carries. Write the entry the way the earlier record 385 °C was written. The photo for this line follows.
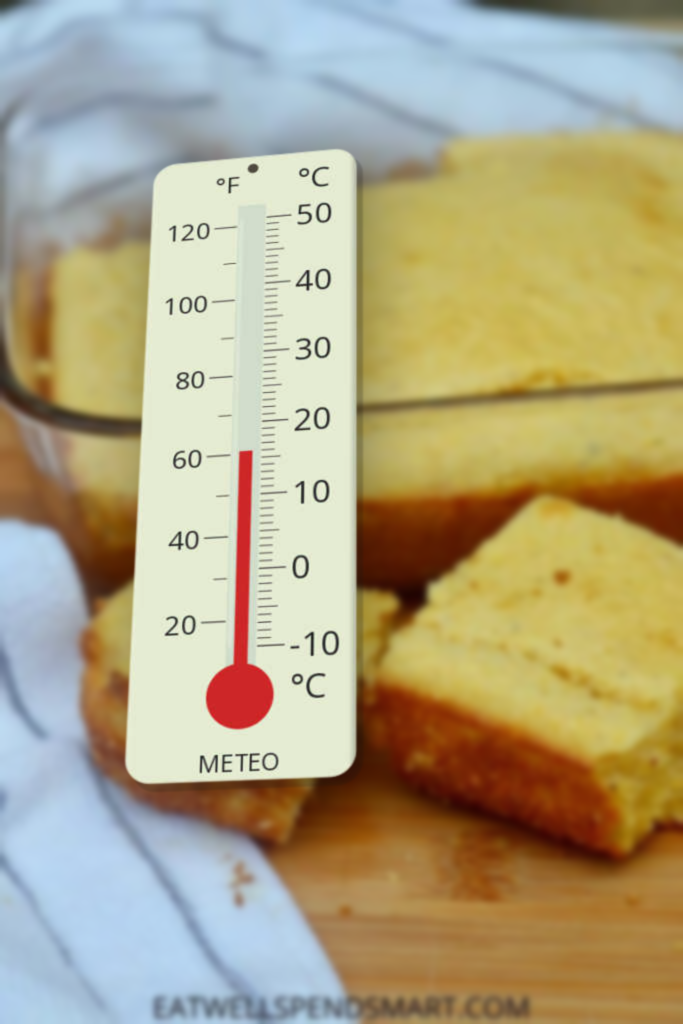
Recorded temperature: 16 °C
